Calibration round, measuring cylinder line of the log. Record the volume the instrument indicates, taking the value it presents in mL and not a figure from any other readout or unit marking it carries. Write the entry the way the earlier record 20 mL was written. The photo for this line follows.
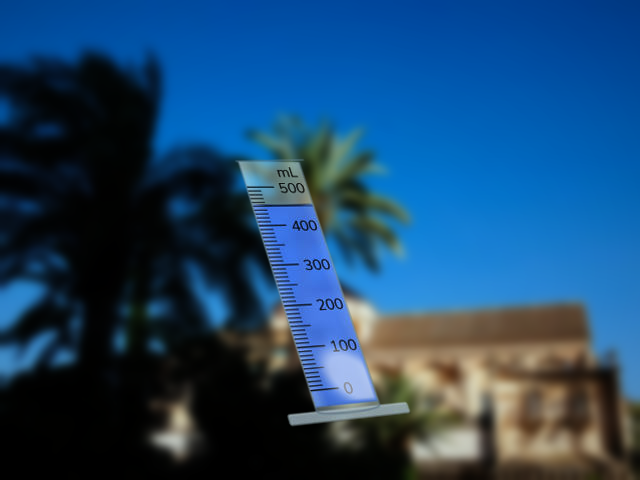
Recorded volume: 450 mL
